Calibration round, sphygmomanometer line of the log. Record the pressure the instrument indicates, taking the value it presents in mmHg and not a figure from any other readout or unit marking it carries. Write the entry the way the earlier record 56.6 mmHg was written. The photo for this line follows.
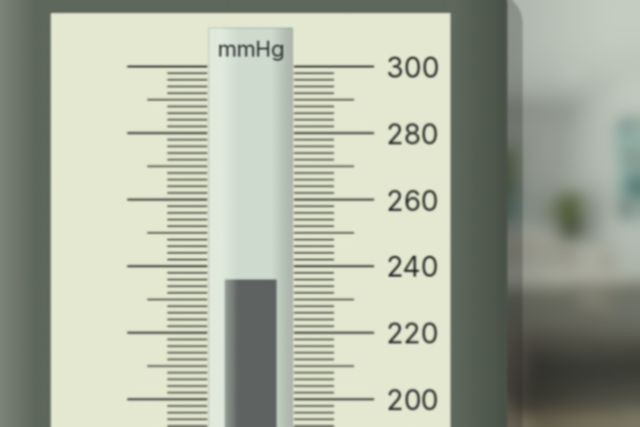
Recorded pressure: 236 mmHg
